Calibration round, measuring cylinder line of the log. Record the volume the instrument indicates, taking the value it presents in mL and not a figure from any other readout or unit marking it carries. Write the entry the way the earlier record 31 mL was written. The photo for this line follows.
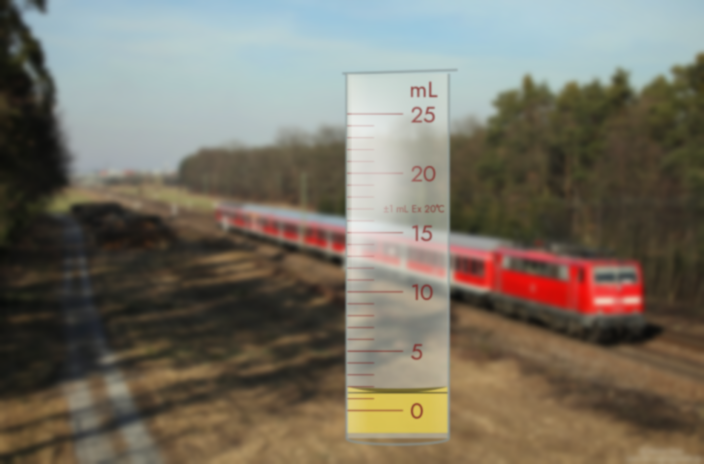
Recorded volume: 1.5 mL
